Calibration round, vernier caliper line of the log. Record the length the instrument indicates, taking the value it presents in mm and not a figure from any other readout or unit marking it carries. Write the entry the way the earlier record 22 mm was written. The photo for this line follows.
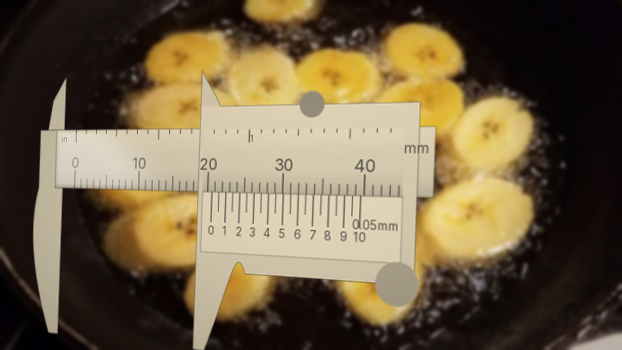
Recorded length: 20.6 mm
